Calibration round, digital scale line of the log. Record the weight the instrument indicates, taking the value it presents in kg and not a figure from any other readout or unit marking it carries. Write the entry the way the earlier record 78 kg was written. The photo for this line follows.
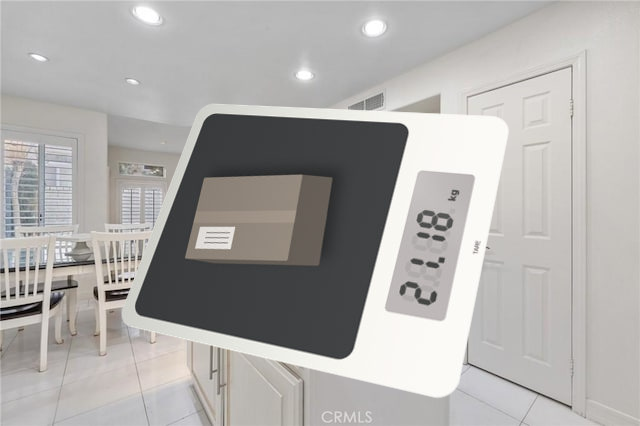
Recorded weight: 21.18 kg
